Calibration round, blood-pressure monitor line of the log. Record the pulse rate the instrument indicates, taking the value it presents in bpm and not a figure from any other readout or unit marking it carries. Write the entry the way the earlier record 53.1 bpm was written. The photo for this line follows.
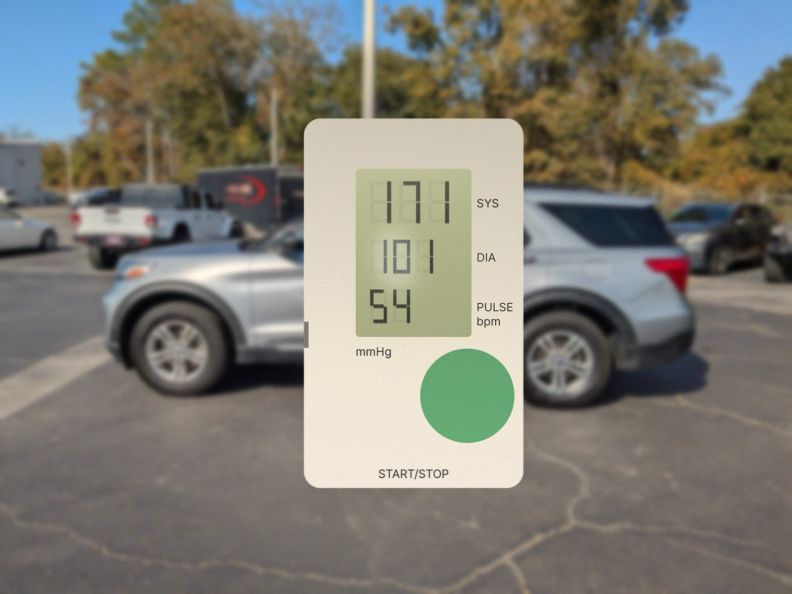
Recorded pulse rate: 54 bpm
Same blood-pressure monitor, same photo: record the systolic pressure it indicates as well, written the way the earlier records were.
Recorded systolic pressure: 171 mmHg
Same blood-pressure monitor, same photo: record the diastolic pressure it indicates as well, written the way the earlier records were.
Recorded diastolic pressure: 101 mmHg
